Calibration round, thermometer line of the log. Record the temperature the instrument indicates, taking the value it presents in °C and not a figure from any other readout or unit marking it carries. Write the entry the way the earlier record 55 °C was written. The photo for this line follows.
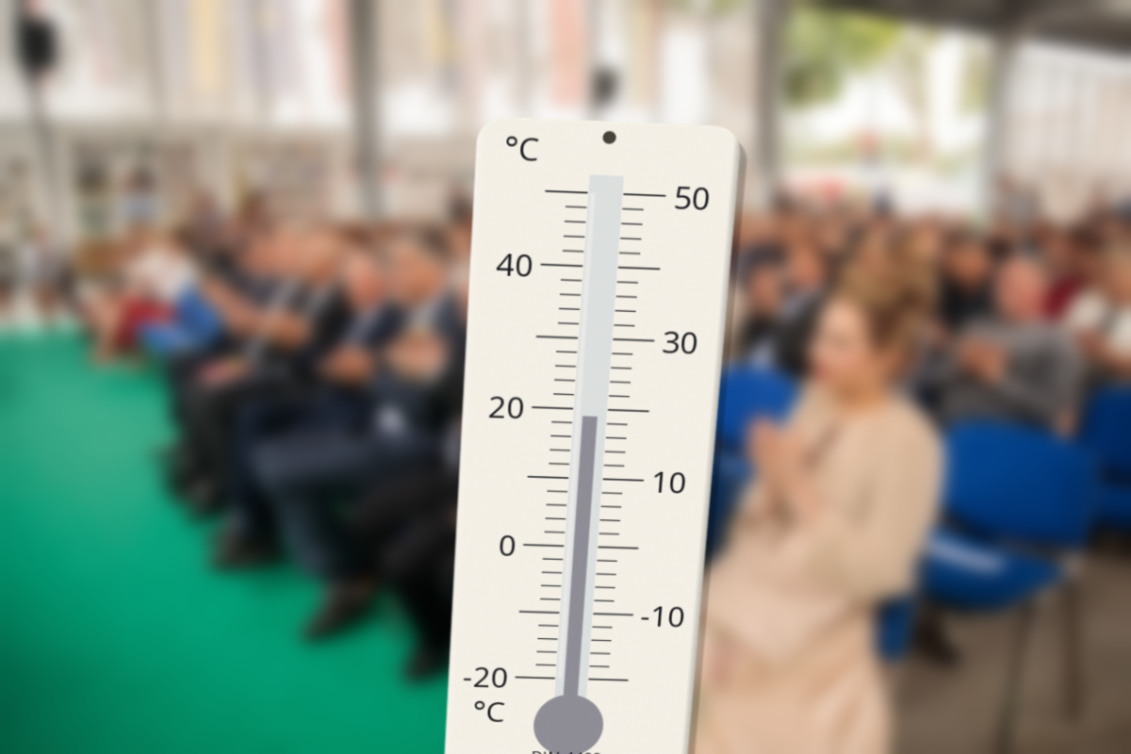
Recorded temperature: 19 °C
